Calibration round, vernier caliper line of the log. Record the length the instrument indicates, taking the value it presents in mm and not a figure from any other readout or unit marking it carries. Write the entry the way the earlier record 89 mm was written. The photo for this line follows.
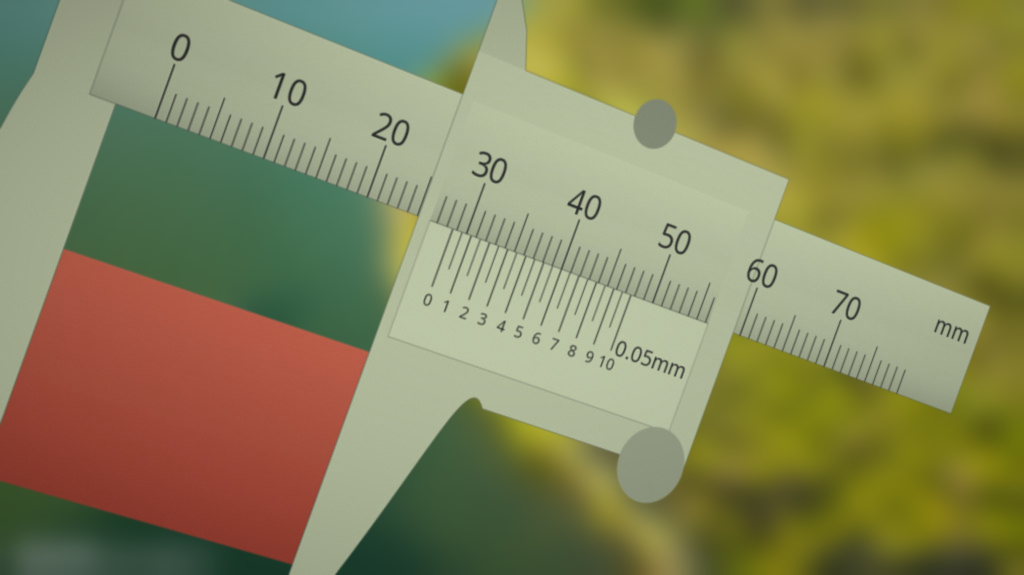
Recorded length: 28.6 mm
